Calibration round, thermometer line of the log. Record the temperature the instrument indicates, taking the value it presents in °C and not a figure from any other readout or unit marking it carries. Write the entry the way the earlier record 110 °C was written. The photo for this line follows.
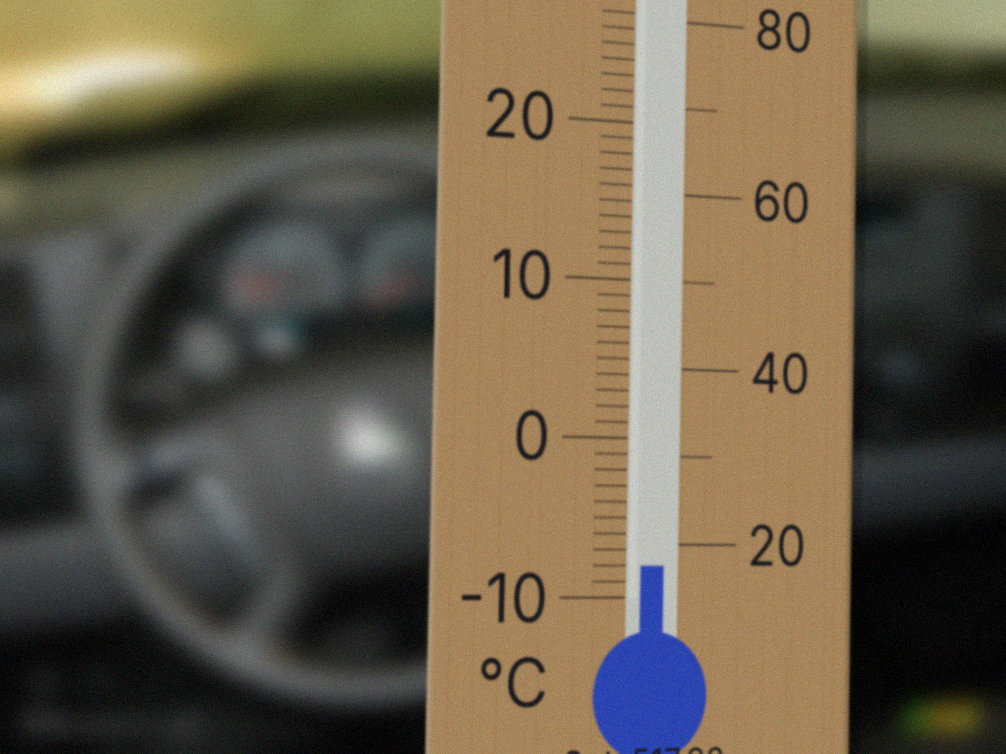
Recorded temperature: -8 °C
